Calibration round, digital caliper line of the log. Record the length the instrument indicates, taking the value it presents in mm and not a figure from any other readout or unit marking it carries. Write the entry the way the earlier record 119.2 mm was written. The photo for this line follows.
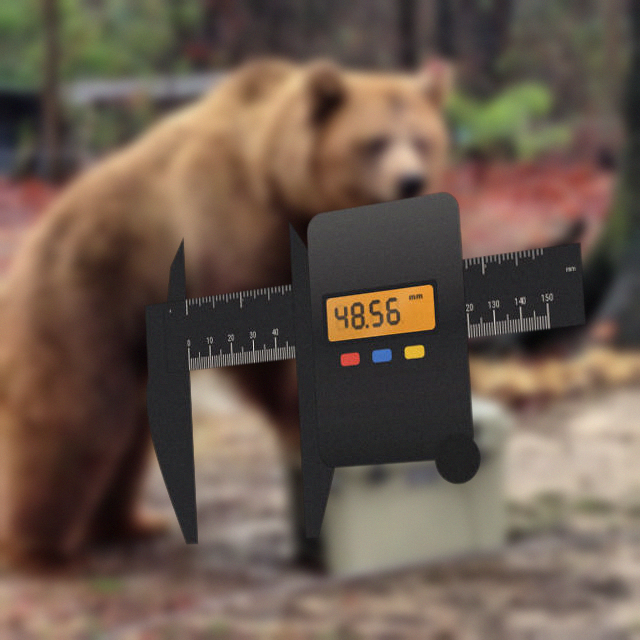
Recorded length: 48.56 mm
